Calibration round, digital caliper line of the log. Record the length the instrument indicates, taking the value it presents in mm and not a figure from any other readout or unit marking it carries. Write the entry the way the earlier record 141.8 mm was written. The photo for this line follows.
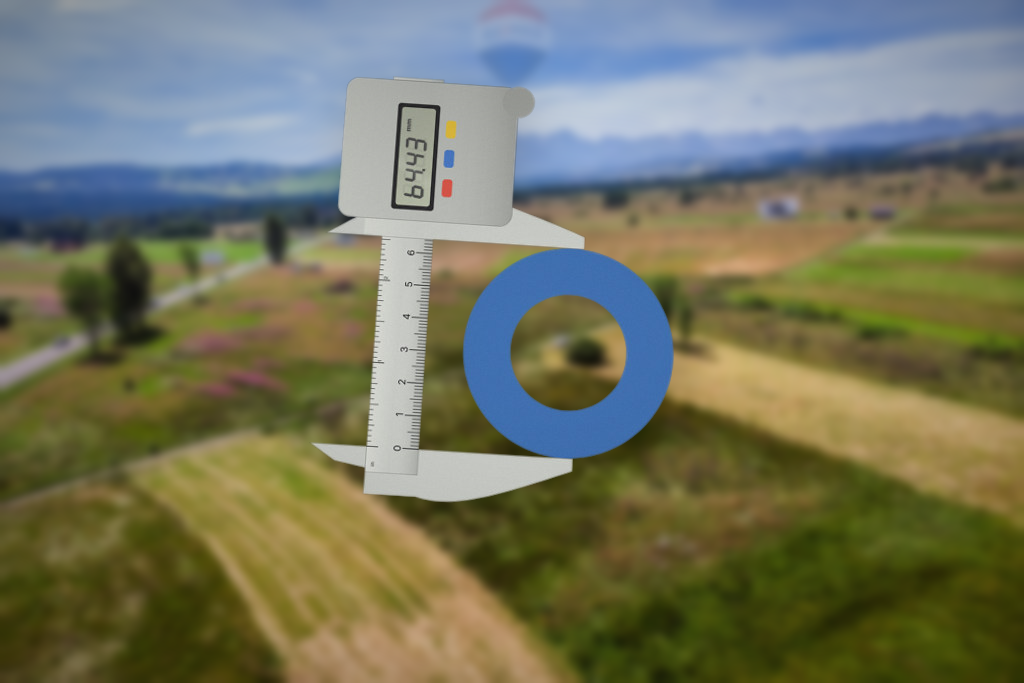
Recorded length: 64.43 mm
